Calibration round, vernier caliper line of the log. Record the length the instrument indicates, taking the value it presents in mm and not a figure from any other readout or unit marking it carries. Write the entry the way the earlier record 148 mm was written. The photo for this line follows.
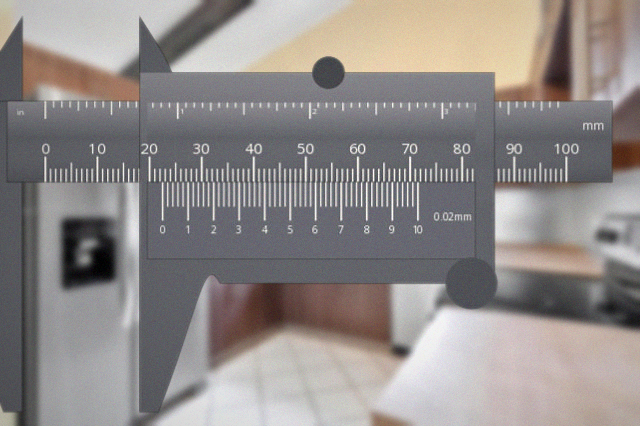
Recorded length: 22.5 mm
